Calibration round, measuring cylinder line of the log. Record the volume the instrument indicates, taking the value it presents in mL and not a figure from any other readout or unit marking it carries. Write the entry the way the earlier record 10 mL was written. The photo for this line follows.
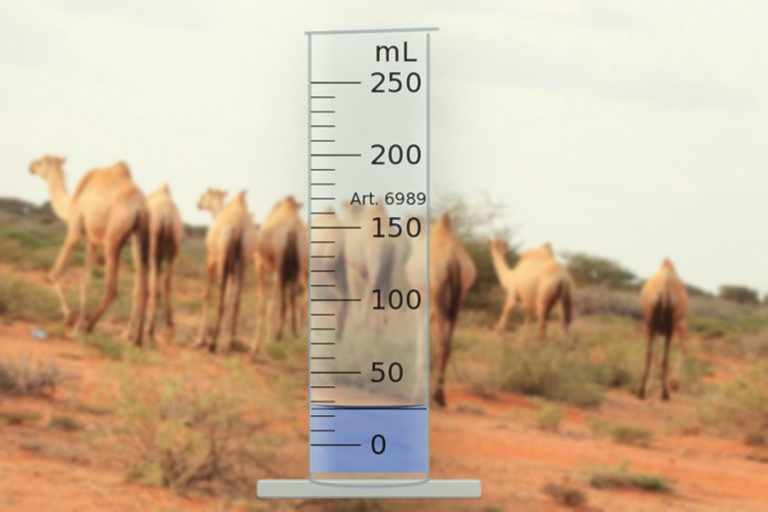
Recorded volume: 25 mL
